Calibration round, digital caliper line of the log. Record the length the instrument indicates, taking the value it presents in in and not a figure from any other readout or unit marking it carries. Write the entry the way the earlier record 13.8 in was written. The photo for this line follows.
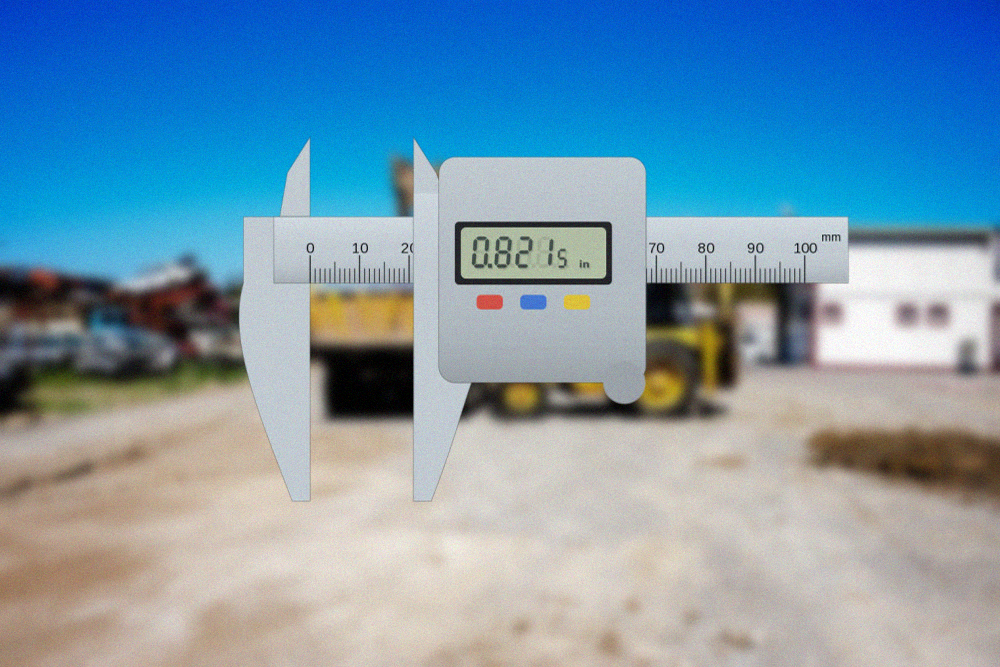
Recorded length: 0.8215 in
